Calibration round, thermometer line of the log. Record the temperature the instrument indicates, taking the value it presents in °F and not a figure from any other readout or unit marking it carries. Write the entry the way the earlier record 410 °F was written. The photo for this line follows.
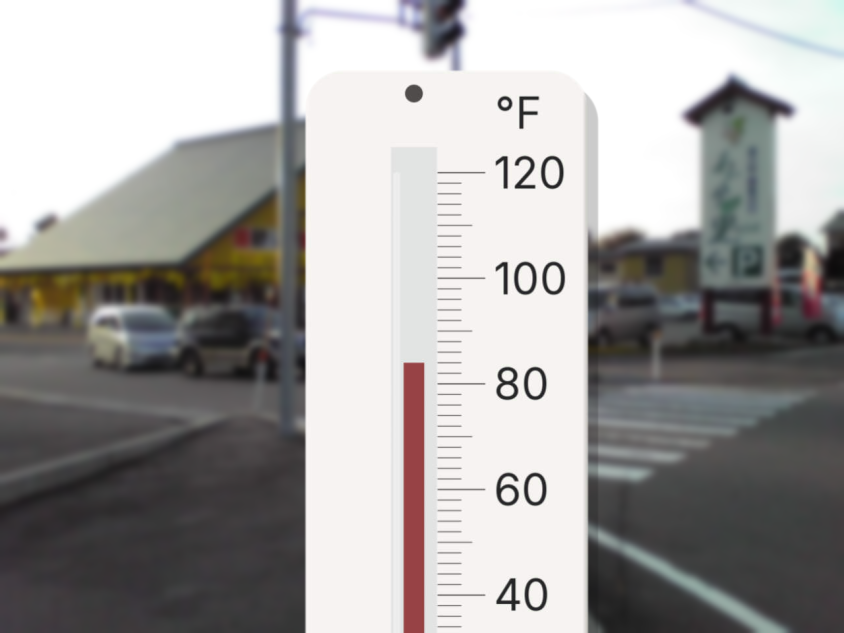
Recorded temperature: 84 °F
